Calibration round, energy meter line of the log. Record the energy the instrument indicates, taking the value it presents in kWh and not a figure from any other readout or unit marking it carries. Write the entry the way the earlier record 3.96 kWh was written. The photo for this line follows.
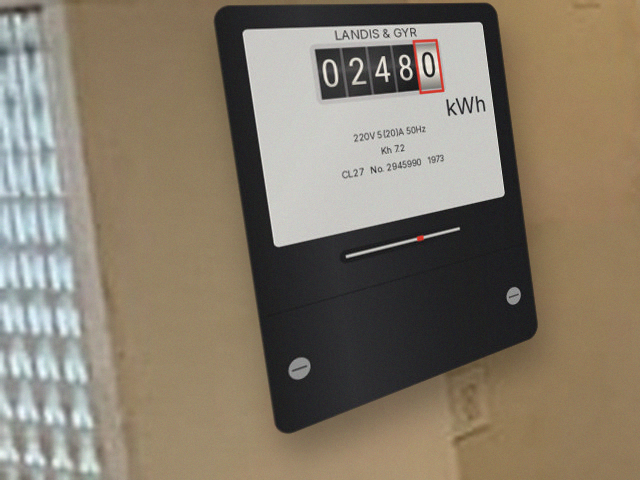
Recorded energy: 248.0 kWh
